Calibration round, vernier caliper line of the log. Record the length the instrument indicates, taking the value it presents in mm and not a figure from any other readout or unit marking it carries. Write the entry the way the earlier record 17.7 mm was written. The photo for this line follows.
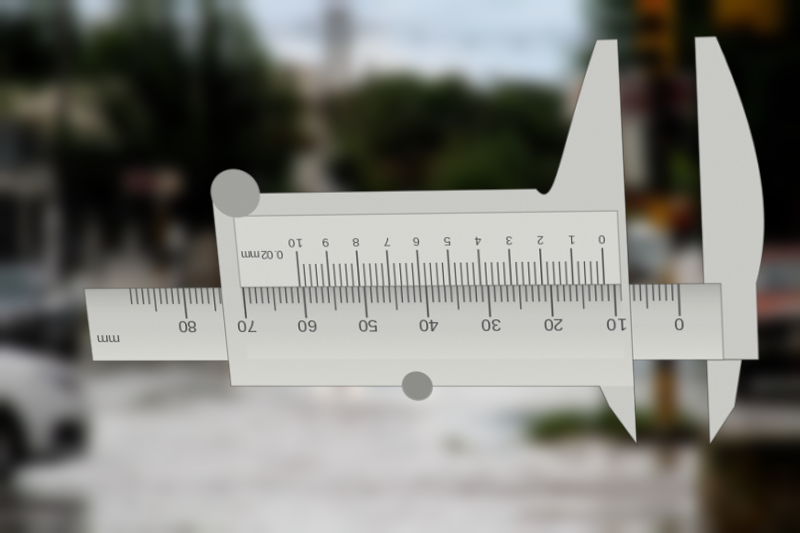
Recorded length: 11.6 mm
